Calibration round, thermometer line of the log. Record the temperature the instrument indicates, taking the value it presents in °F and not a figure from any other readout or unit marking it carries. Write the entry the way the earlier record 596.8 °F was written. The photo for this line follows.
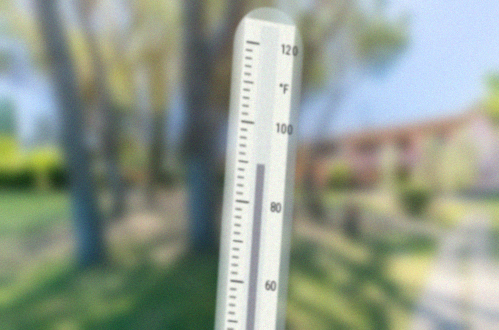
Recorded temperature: 90 °F
